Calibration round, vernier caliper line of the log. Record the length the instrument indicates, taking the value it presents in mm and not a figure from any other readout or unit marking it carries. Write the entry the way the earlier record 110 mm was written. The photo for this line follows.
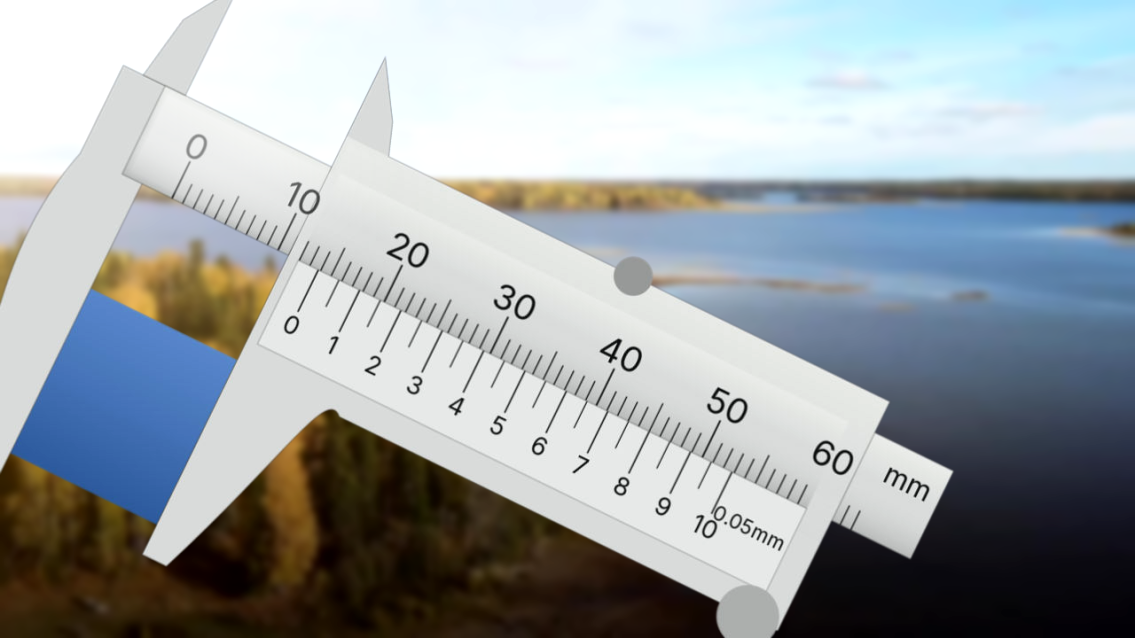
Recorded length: 13.8 mm
